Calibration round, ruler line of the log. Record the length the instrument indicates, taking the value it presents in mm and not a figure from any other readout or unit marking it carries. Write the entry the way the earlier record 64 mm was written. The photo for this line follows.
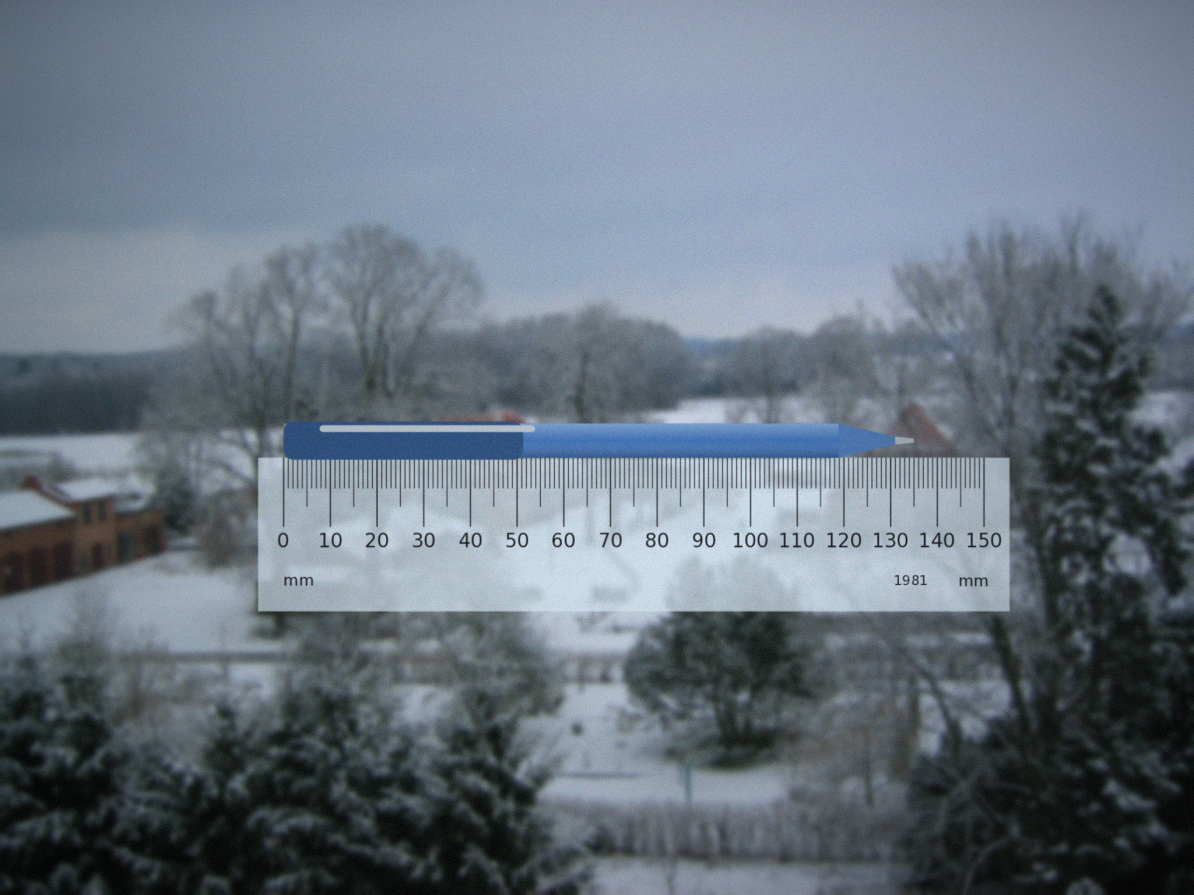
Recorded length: 135 mm
